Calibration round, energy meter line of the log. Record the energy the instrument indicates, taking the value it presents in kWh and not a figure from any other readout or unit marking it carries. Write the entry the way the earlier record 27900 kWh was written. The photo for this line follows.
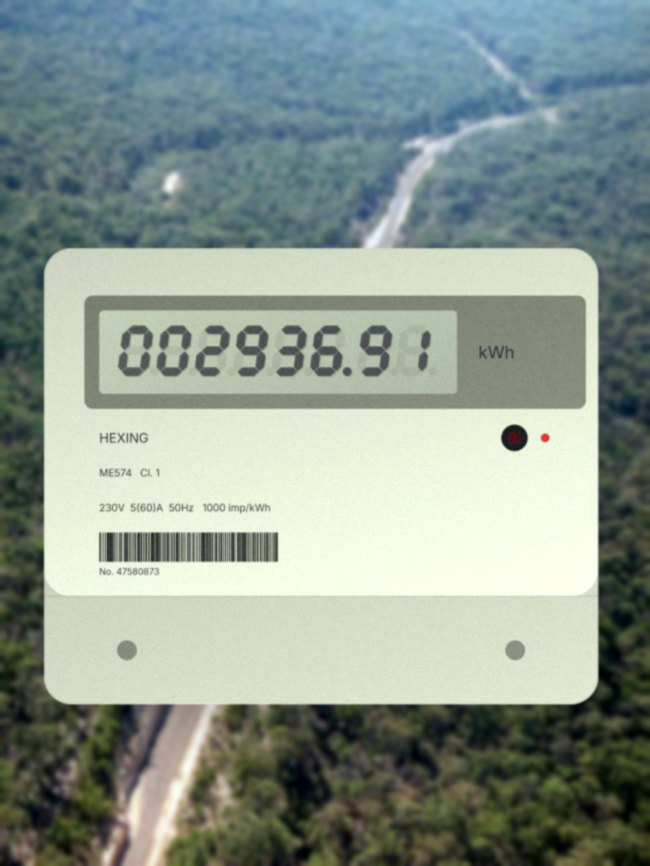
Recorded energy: 2936.91 kWh
